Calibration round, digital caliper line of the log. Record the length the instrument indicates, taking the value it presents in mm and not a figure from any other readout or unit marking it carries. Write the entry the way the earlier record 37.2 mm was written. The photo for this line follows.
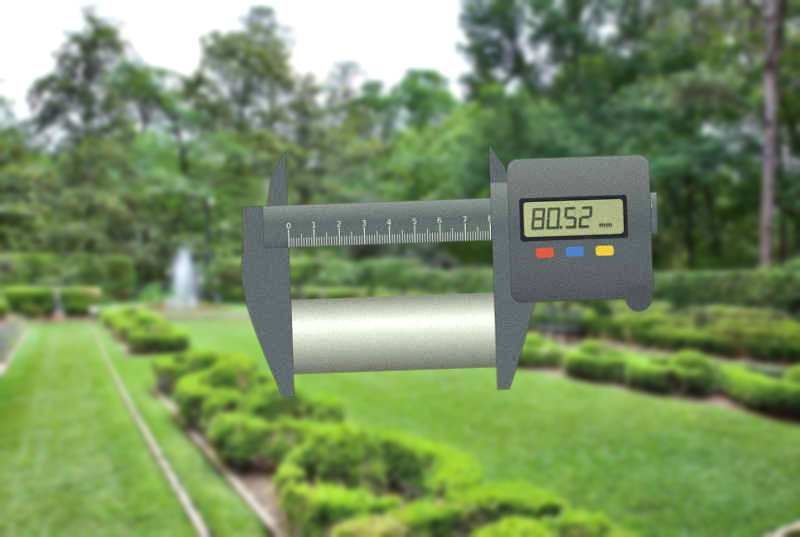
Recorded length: 80.52 mm
